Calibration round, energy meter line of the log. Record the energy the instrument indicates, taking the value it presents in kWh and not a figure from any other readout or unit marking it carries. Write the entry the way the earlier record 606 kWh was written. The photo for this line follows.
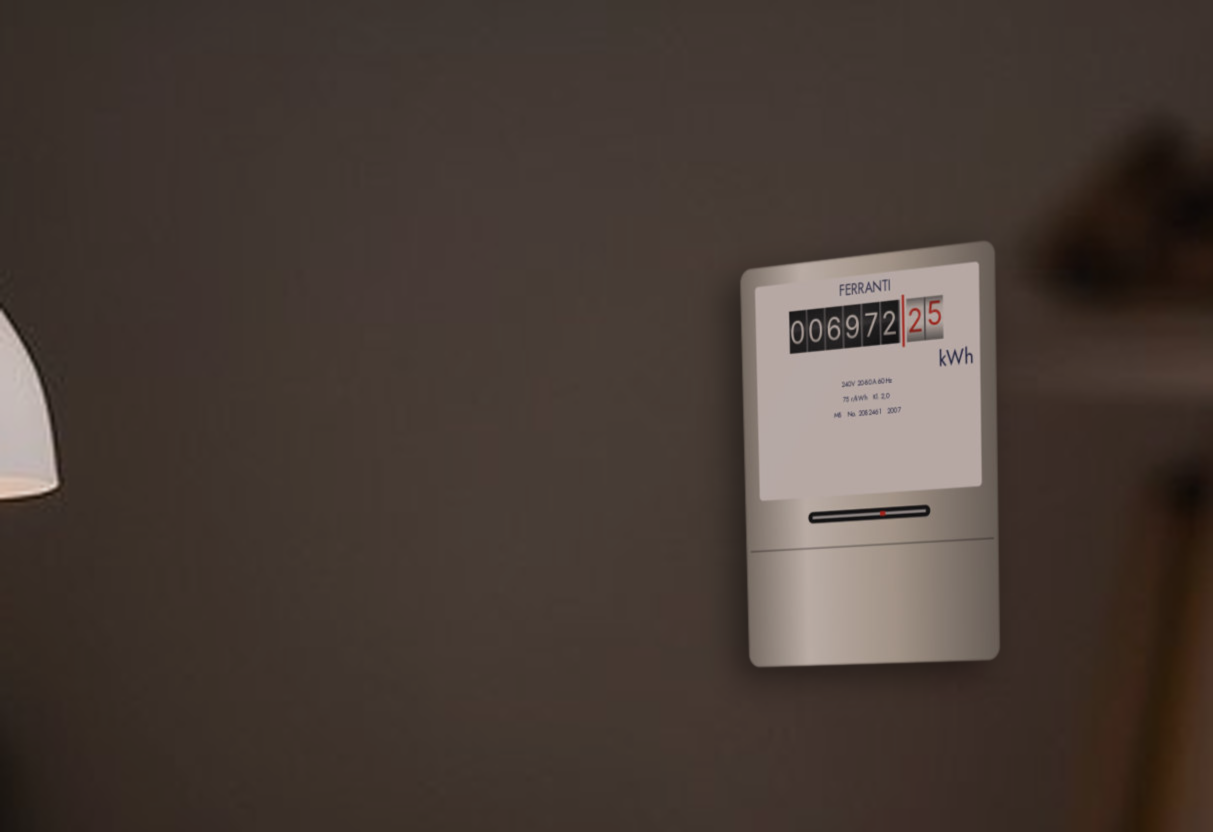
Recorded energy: 6972.25 kWh
